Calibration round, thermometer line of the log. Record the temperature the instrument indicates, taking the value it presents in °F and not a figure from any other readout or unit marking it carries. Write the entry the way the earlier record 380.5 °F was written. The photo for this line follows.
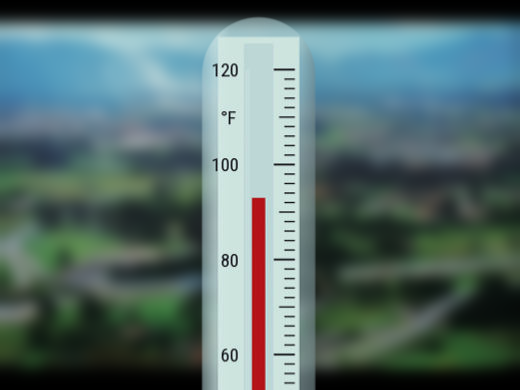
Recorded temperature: 93 °F
